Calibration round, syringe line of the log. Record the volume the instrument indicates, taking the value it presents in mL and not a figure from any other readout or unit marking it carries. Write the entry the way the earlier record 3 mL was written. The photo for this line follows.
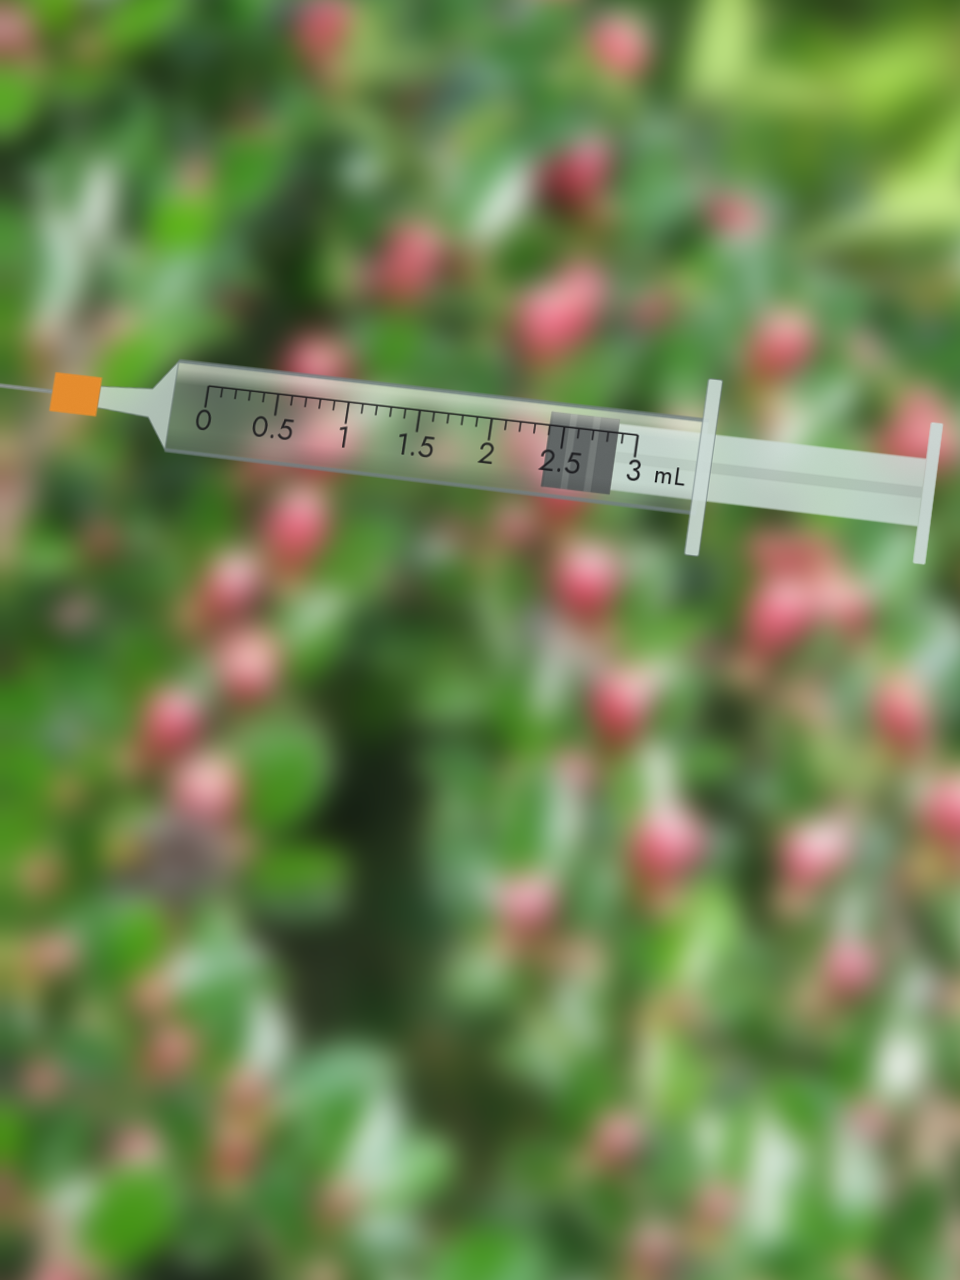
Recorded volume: 2.4 mL
